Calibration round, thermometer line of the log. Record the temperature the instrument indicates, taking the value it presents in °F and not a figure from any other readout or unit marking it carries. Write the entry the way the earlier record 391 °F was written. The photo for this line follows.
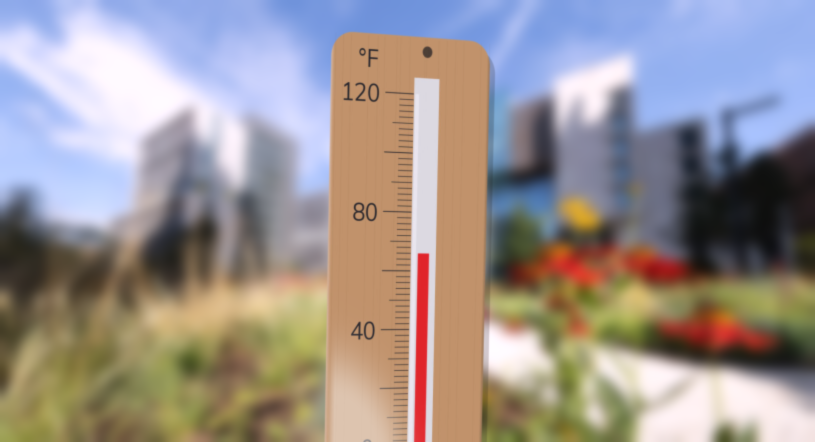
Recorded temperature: 66 °F
